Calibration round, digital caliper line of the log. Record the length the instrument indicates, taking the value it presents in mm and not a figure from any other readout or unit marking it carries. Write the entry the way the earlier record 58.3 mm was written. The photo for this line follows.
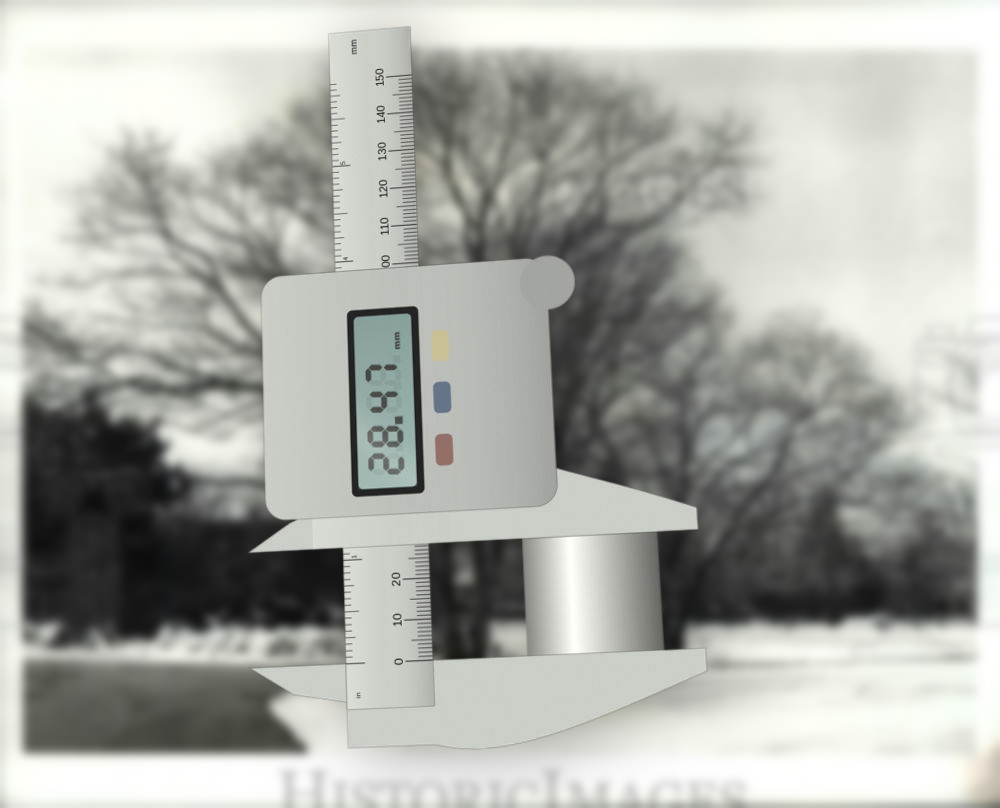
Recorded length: 28.47 mm
